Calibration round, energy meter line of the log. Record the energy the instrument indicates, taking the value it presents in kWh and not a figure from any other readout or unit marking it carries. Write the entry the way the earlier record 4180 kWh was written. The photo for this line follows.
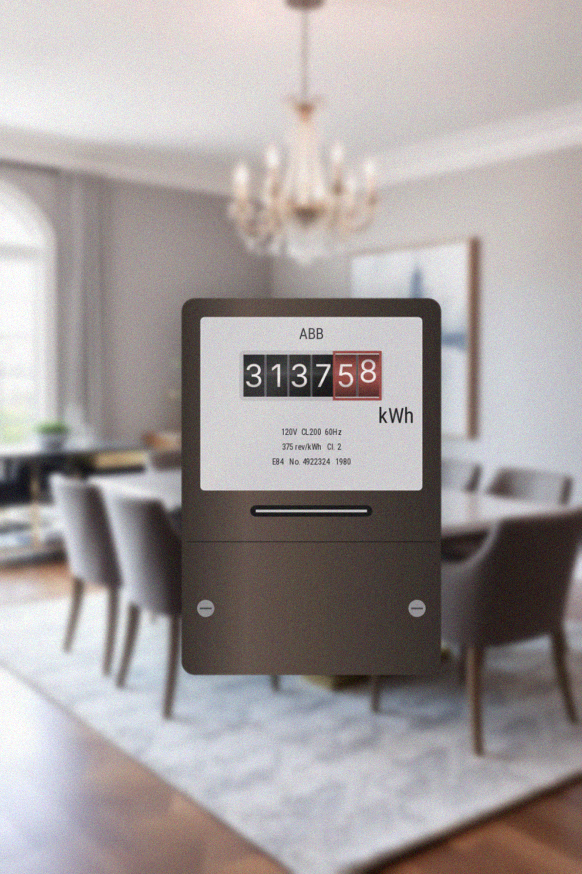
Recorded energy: 3137.58 kWh
